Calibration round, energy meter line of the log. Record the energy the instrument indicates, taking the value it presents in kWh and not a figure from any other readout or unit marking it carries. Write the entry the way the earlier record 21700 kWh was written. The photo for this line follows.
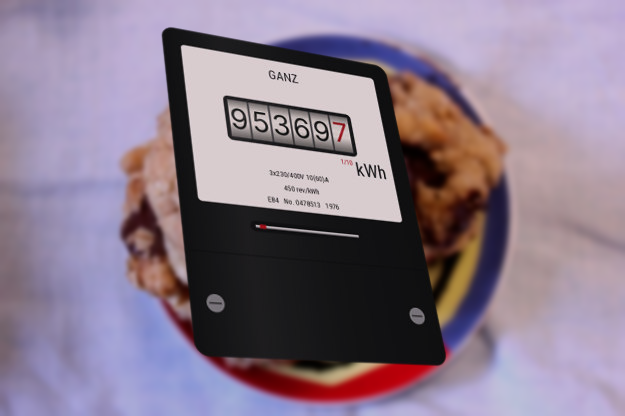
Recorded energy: 95369.7 kWh
